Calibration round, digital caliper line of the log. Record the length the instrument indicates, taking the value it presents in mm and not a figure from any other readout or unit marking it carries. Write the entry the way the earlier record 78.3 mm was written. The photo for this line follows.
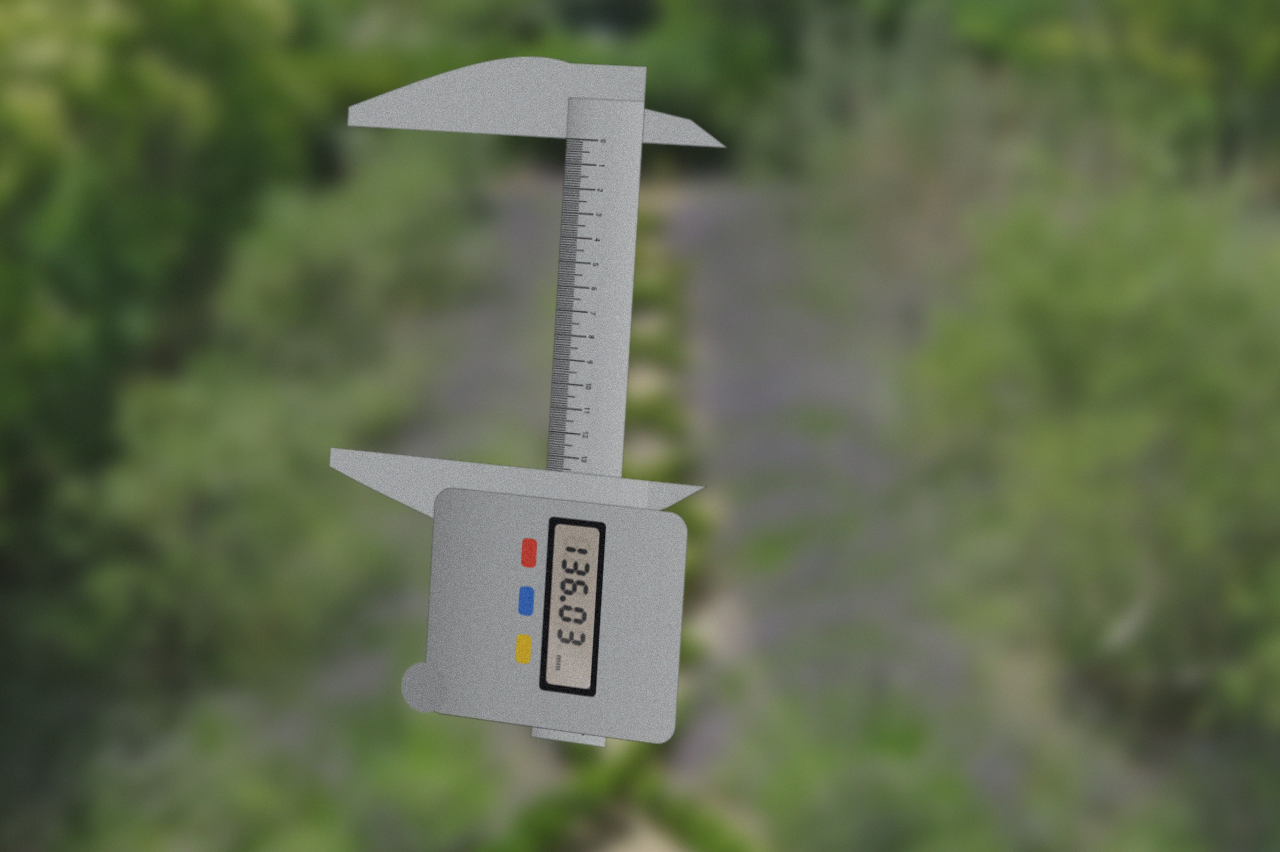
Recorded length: 136.03 mm
